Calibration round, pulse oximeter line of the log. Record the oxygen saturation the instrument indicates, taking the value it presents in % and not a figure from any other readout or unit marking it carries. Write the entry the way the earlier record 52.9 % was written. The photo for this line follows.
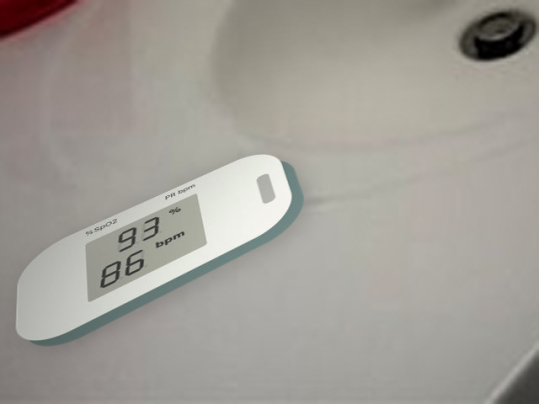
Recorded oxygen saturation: 93 %
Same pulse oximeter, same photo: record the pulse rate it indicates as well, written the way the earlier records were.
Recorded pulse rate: 86 bpm
